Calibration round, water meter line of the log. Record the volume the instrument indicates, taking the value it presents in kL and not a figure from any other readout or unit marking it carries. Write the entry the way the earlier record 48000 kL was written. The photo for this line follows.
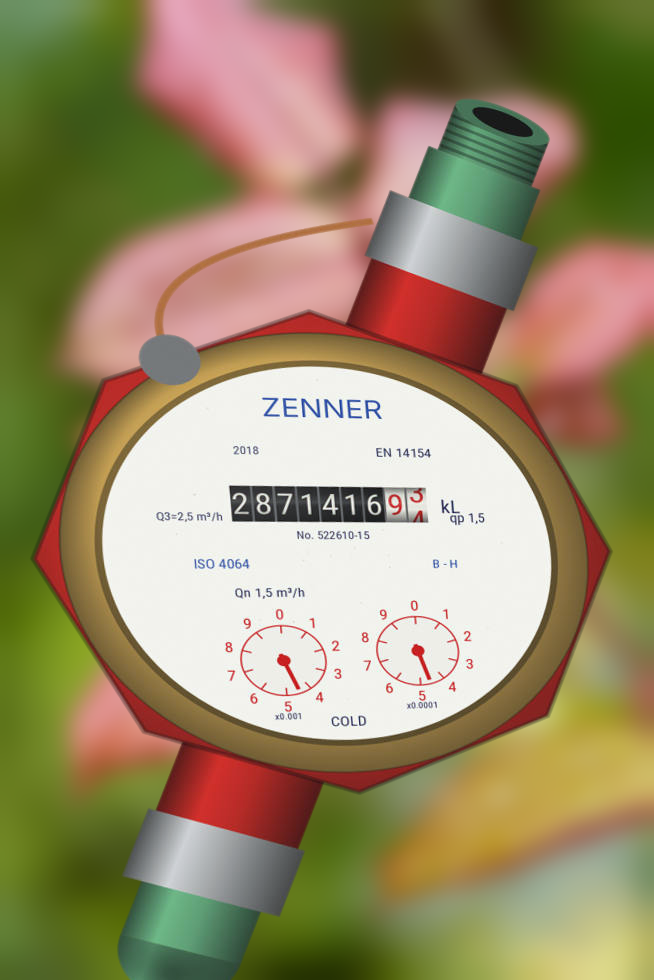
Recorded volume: 2871416.9344 kL
